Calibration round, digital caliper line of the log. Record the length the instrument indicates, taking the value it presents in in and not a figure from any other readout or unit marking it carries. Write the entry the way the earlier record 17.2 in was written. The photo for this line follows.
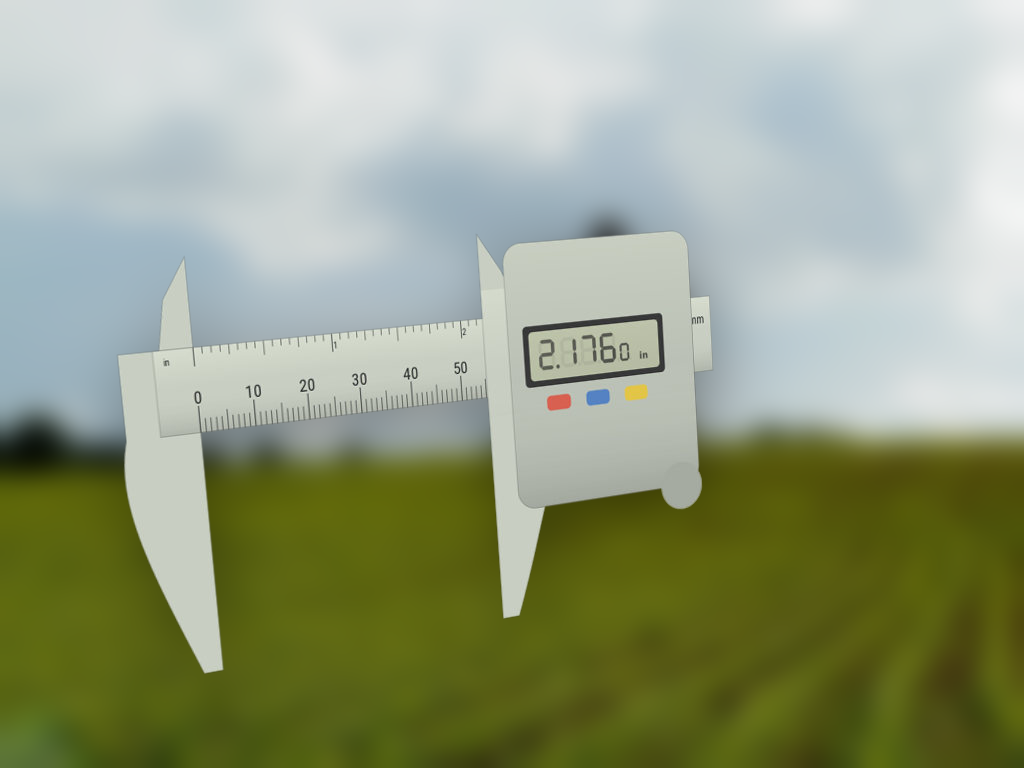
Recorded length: 2.1760 in
